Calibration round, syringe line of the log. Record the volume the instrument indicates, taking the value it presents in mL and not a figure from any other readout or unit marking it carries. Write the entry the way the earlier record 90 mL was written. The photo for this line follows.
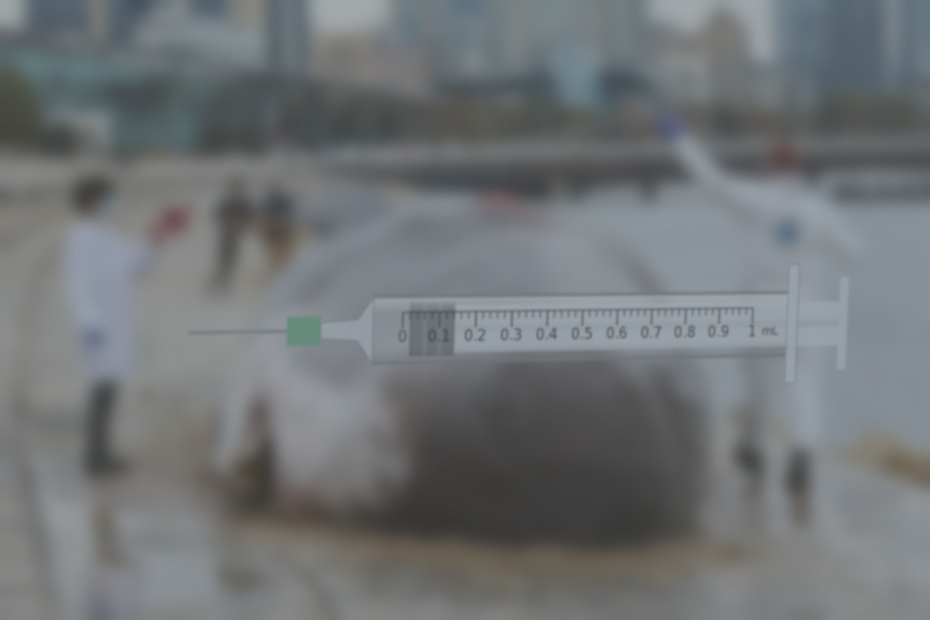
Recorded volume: 0.02 mL
